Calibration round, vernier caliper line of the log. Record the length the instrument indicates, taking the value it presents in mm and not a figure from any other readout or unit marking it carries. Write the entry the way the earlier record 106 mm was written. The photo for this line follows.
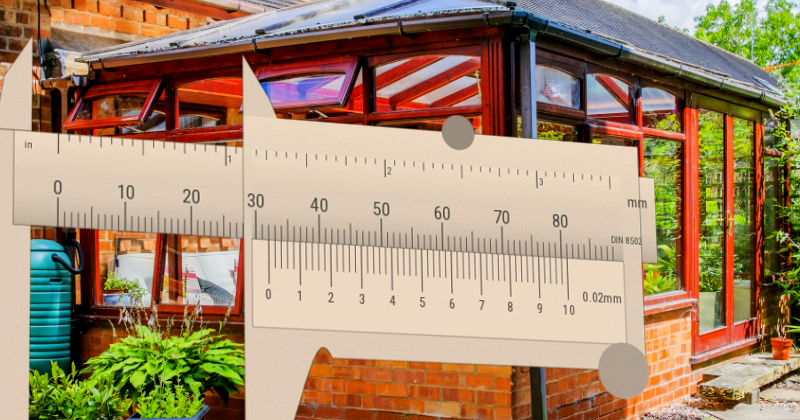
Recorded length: 32.0 mm
